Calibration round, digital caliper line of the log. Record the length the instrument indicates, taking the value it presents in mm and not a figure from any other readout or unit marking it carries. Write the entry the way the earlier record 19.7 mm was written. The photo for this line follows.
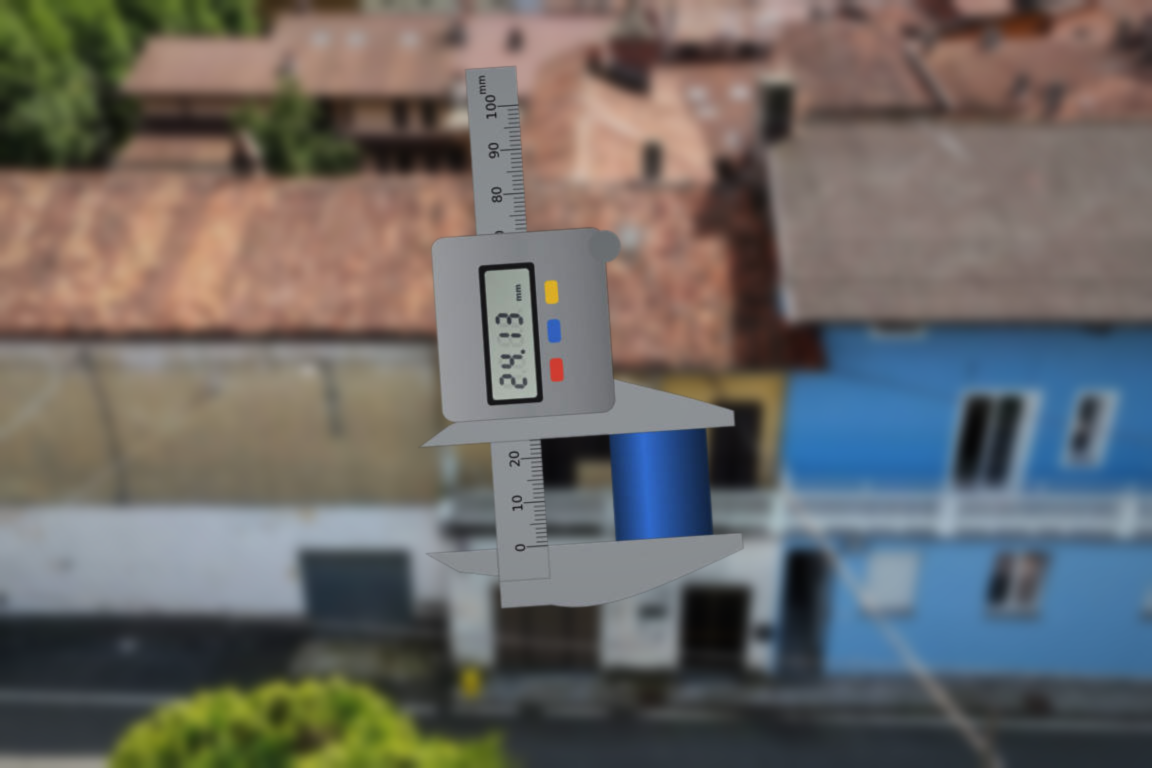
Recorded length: 24.13 mm
